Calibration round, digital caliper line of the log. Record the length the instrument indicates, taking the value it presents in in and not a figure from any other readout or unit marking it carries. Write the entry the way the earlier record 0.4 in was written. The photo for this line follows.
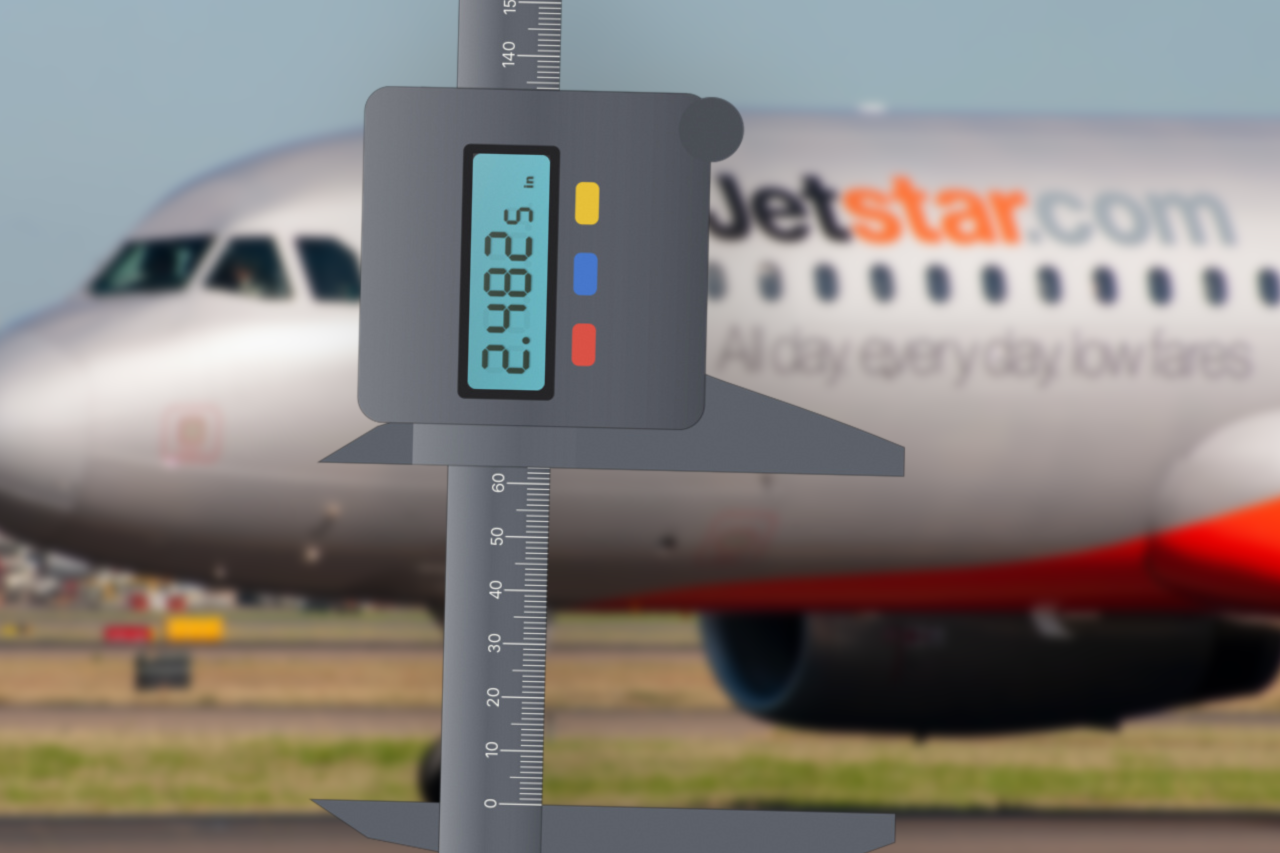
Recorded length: 2.4825 in
